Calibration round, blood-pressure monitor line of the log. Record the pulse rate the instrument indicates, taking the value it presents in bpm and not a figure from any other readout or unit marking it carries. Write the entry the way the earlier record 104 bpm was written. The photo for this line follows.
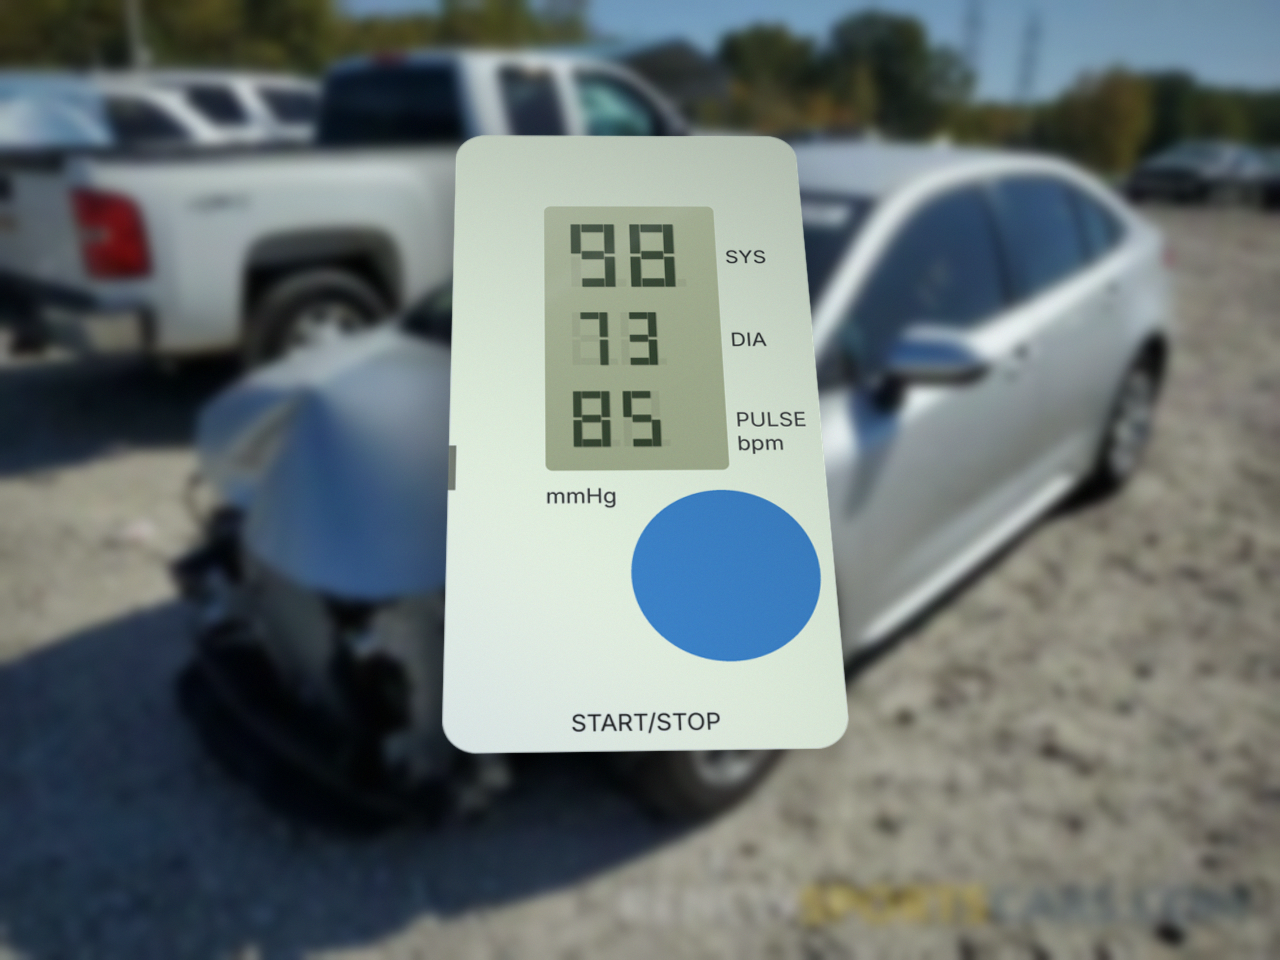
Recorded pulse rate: 85 bpm
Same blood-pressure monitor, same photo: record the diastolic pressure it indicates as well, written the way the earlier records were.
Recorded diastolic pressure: 73 mmHg
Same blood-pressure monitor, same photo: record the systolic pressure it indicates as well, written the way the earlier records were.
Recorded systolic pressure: 98 mmHg
